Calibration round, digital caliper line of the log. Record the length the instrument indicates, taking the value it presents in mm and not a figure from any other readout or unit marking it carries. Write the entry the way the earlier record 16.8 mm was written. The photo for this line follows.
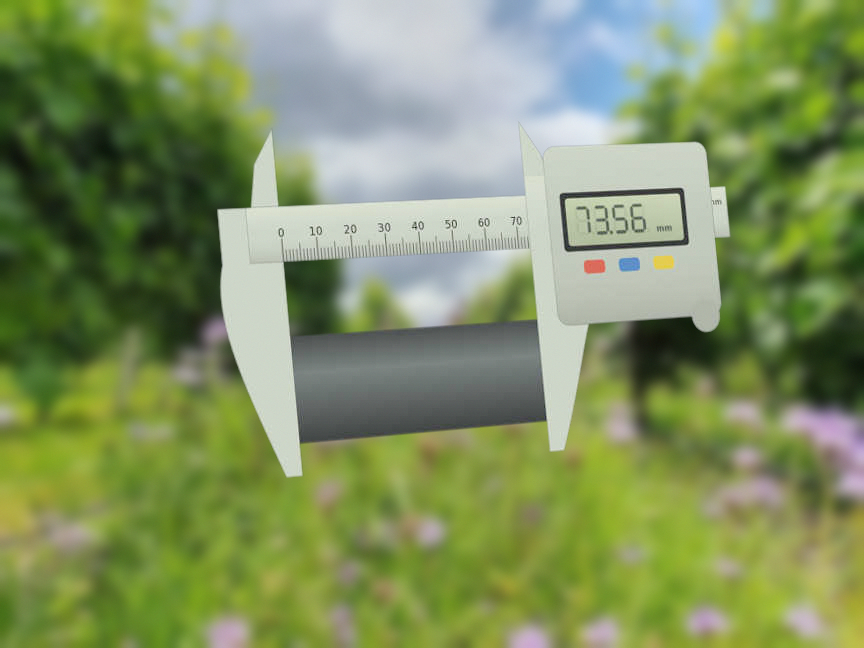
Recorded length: 73.56 mm
